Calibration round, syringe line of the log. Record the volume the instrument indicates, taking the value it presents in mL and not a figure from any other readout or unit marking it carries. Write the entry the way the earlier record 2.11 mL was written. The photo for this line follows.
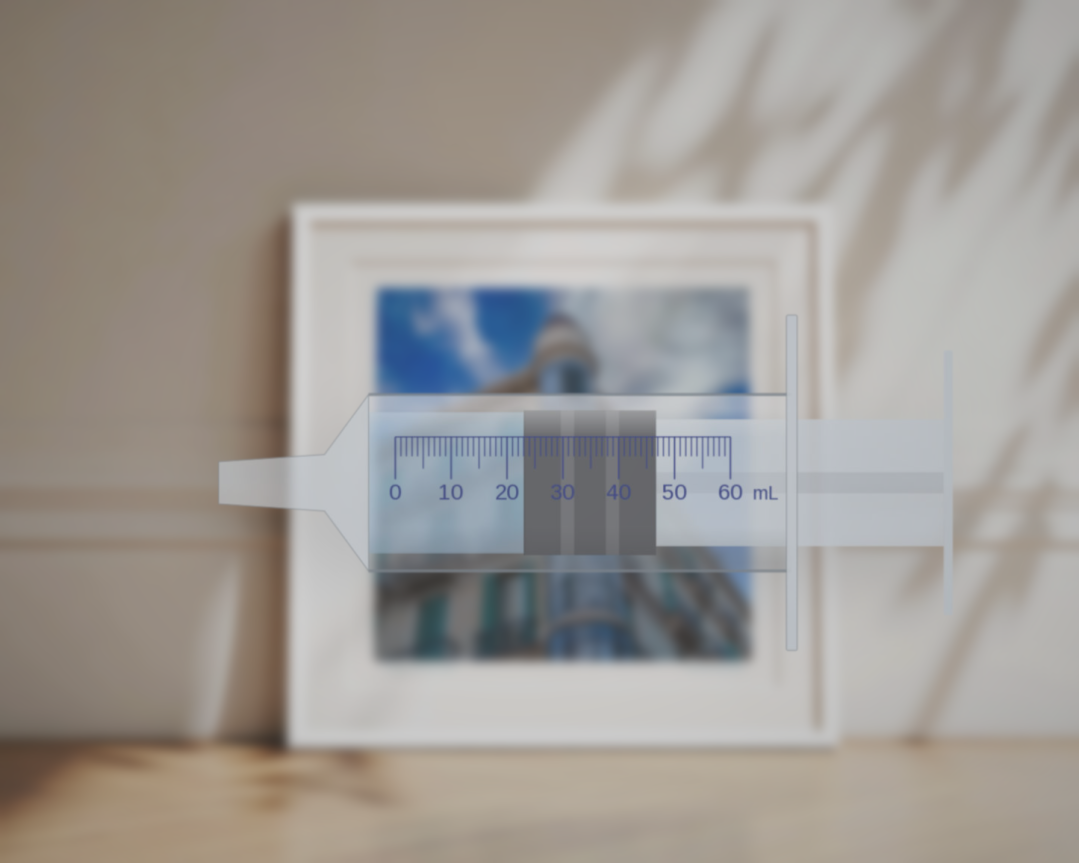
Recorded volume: 23 mL
